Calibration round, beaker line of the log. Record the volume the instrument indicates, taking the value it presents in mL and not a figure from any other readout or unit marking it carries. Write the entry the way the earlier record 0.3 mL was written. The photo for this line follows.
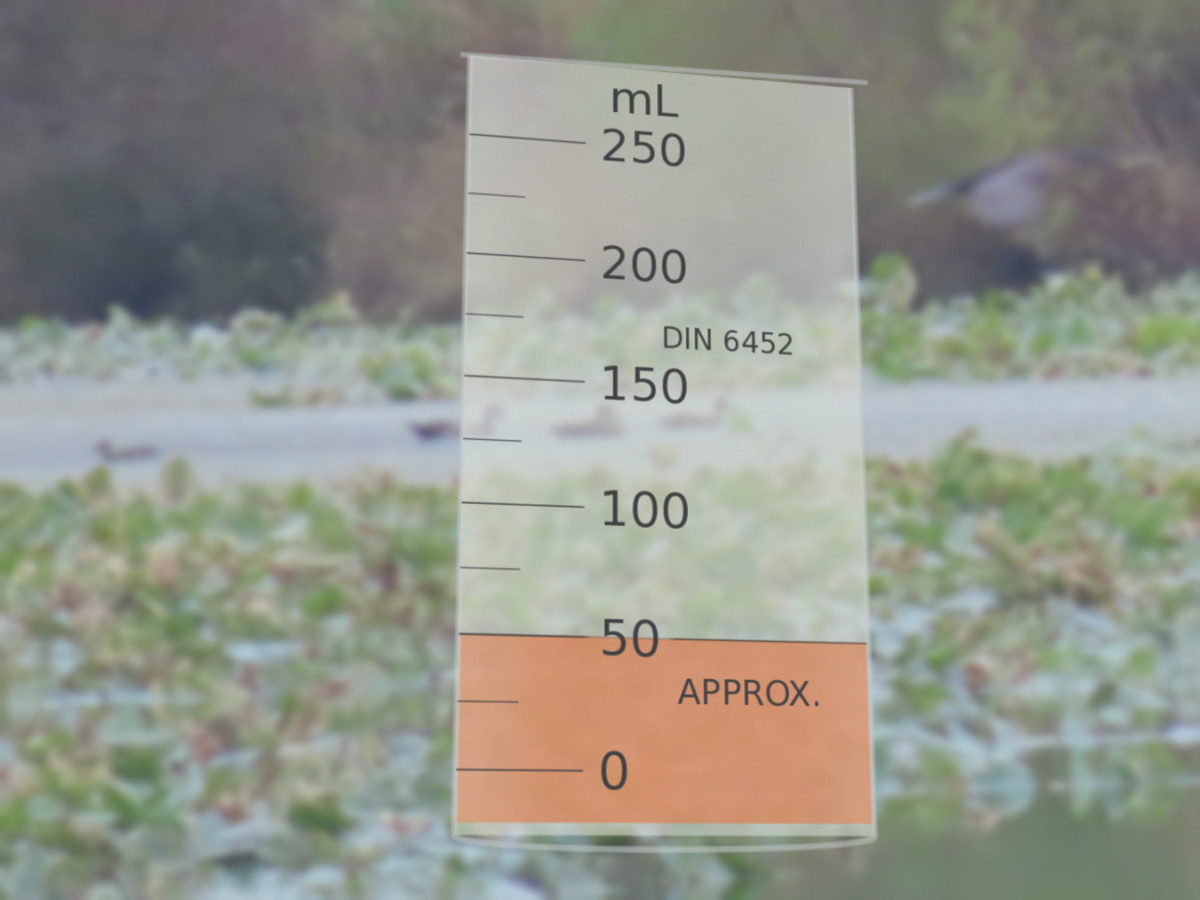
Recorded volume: 50 mL
